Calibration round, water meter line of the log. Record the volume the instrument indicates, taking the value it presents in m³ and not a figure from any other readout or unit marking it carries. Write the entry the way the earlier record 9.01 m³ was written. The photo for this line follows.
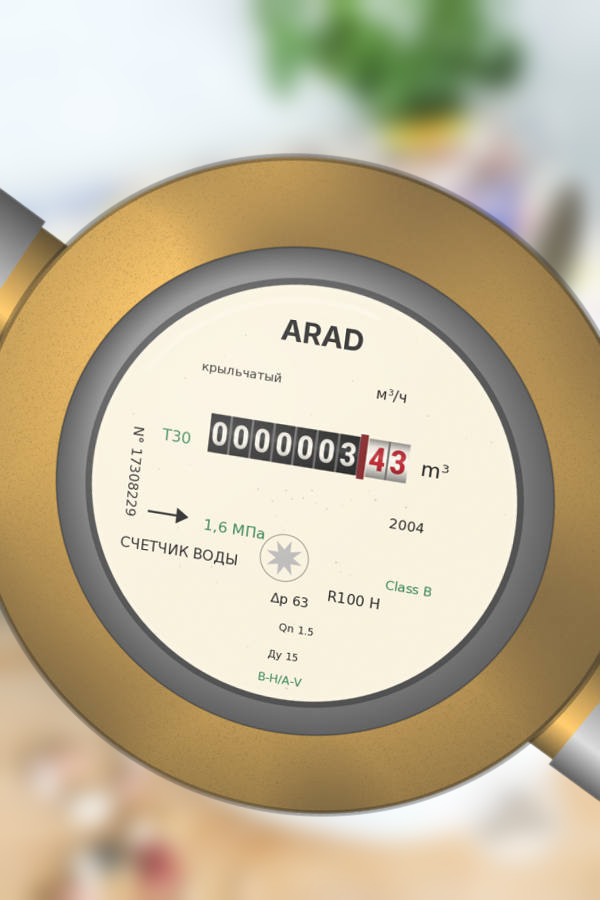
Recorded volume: 3.43 m³
